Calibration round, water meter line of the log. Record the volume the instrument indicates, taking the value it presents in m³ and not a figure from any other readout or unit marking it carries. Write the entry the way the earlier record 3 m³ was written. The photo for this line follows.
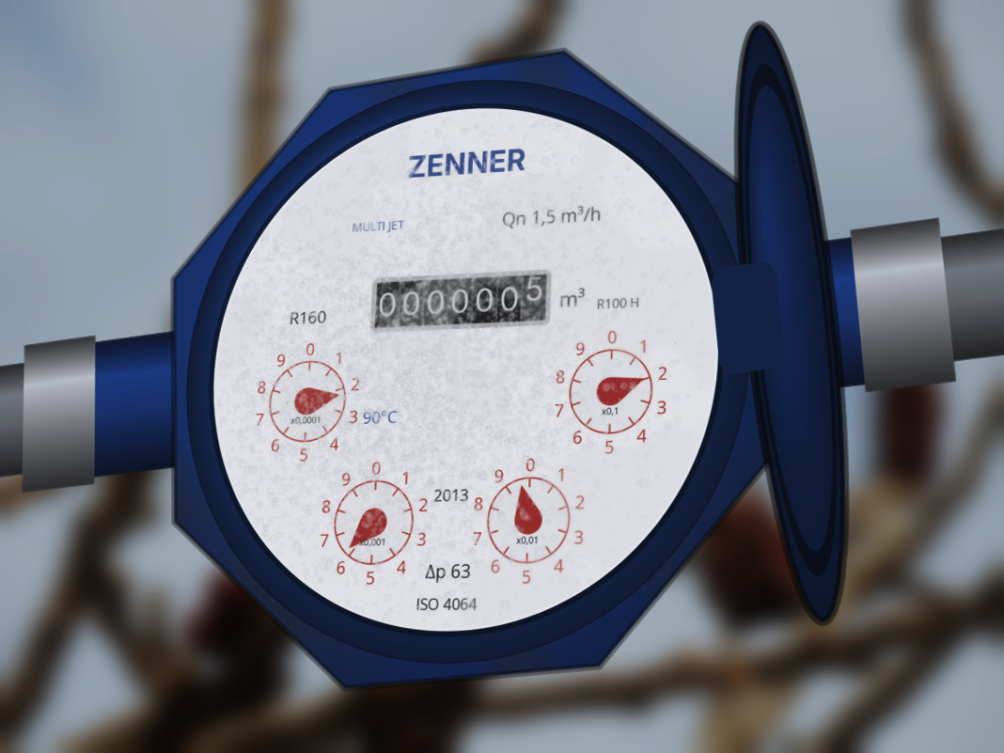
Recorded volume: 5.1962 m³
